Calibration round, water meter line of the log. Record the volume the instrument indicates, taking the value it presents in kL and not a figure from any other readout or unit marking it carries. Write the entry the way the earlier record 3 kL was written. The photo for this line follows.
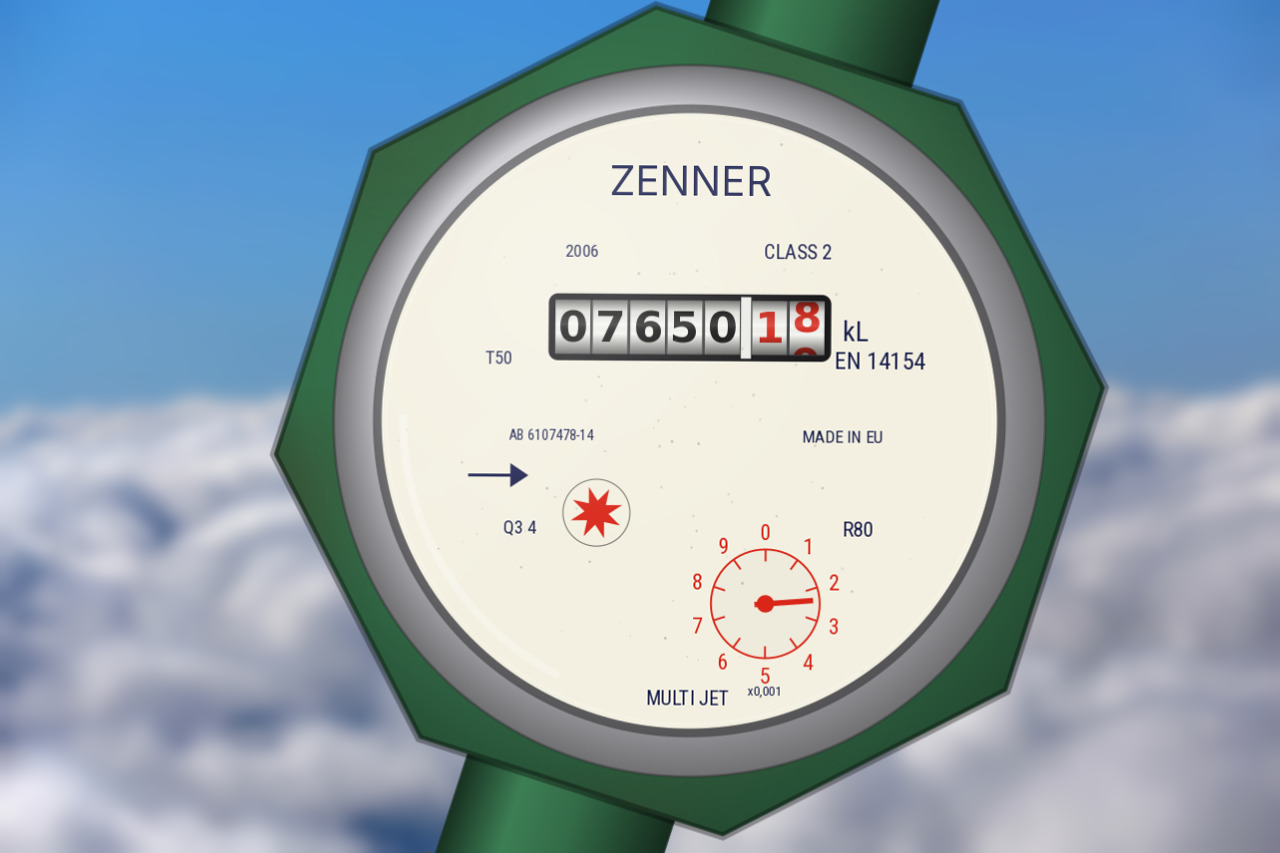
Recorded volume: 7650.182 kL
